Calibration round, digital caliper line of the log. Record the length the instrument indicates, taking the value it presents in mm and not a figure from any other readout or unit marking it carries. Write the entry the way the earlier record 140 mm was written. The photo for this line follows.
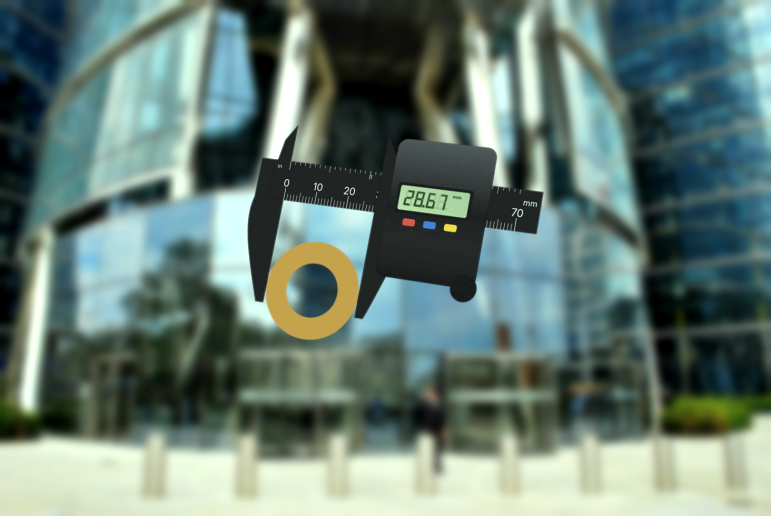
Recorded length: 28.67 mm
